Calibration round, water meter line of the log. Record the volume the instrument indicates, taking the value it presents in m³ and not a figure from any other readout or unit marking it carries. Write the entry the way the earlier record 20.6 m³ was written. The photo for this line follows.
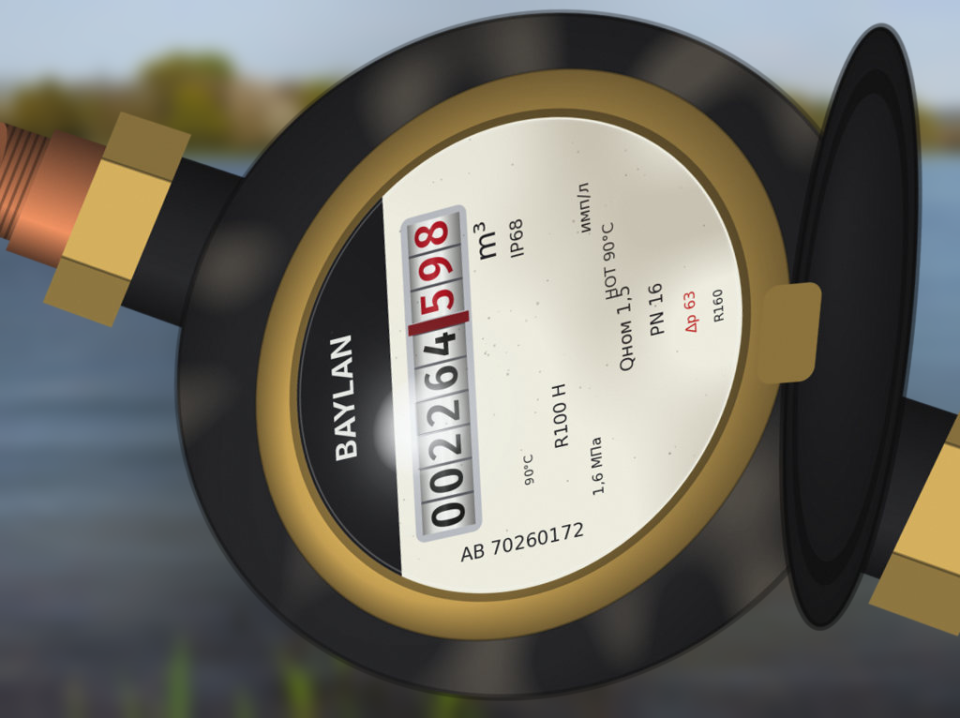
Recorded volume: 2264.598 m³
